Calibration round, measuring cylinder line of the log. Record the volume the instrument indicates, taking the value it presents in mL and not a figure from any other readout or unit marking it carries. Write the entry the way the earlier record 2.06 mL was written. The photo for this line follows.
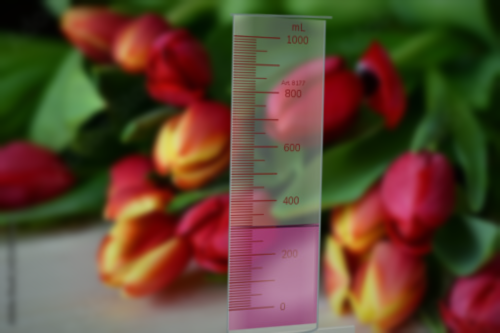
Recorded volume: 300 mL
